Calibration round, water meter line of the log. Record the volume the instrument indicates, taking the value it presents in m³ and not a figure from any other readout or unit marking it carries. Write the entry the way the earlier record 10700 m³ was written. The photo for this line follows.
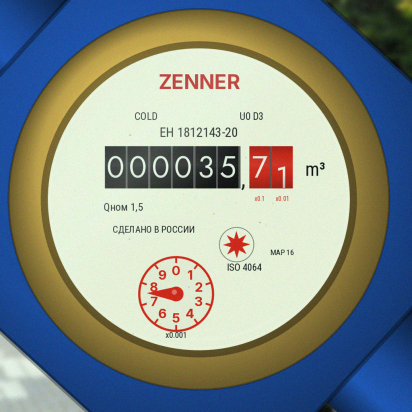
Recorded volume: 35.707 m³
